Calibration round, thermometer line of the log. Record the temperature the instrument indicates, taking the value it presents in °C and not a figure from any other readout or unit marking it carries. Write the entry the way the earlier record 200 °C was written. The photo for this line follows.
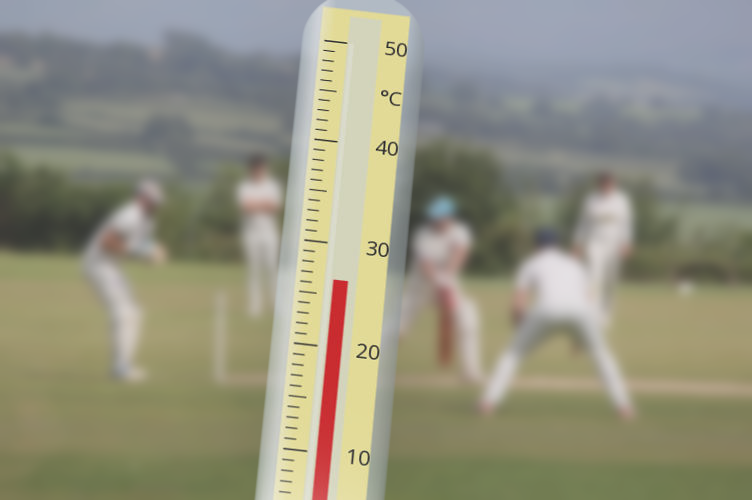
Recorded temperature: 26.5 °C
